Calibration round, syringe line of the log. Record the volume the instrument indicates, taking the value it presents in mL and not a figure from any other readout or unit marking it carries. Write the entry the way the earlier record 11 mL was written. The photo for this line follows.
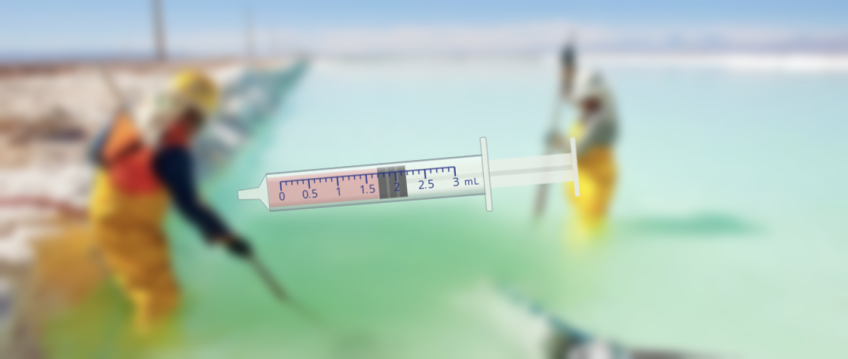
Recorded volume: 1.7 mL
